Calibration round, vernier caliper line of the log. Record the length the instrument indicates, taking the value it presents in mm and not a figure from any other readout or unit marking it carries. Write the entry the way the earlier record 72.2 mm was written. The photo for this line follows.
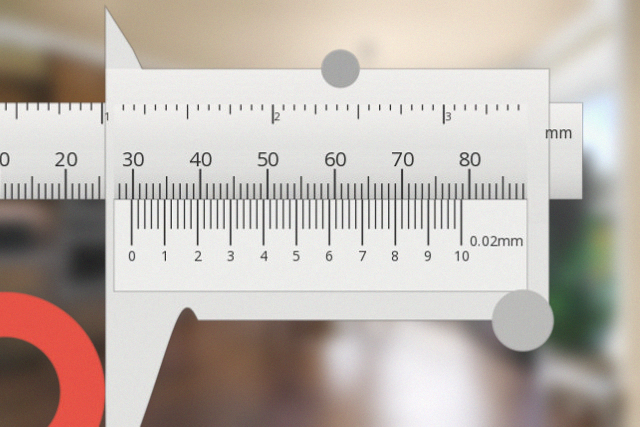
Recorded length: 29.8 mm
